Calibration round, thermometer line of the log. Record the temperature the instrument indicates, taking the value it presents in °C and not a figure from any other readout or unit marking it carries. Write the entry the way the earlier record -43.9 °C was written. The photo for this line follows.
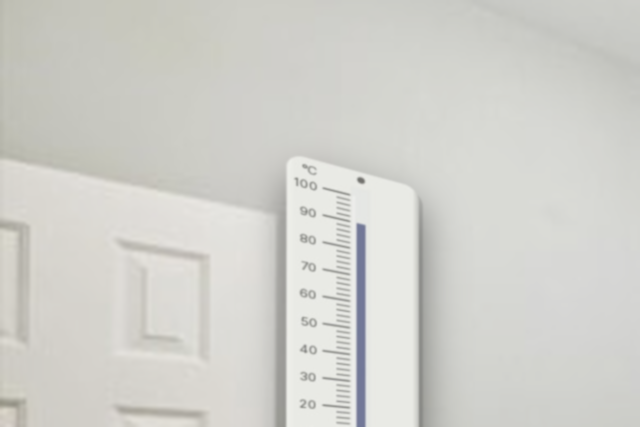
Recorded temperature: 90 °C
